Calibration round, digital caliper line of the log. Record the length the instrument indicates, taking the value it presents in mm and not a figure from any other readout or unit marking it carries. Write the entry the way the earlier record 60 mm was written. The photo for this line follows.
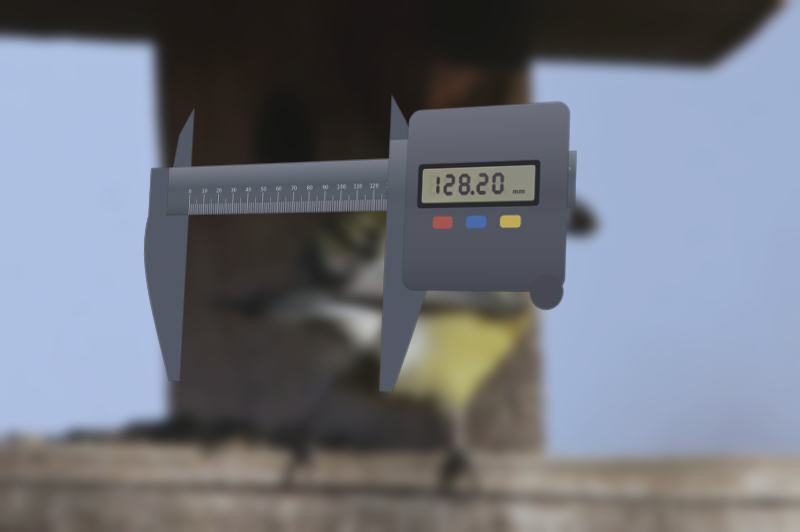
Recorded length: 128.20 mm
